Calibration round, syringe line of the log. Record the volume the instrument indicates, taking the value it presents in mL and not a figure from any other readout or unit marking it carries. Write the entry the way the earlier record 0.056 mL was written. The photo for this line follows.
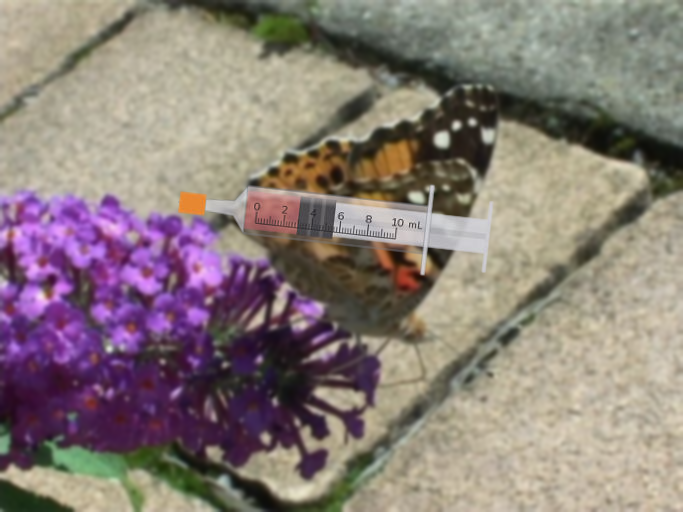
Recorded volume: 3 mL
